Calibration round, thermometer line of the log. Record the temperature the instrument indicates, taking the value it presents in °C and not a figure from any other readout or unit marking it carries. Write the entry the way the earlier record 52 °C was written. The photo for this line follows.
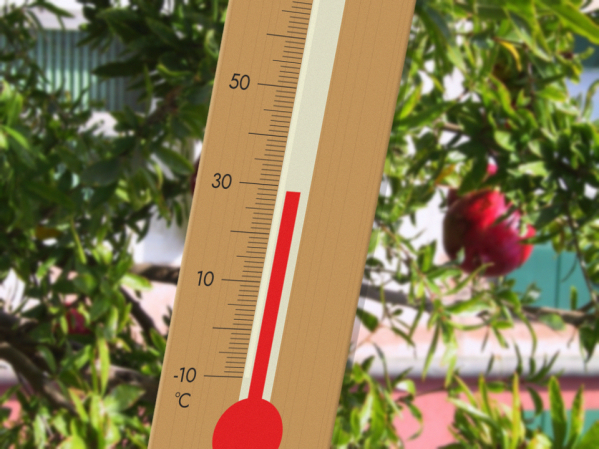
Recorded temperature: 29 °C
